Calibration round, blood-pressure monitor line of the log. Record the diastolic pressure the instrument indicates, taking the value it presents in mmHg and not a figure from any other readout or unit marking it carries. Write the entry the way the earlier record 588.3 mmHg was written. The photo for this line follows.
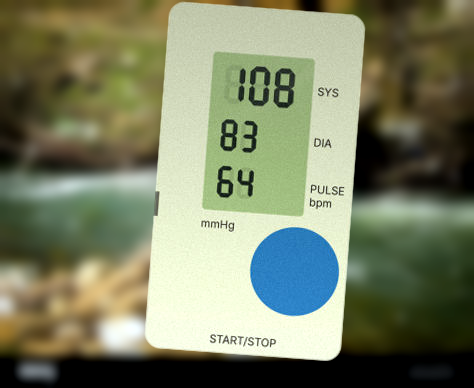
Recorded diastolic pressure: 83 mmHg
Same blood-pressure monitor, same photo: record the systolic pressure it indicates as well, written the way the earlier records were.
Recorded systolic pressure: 108 mmHg
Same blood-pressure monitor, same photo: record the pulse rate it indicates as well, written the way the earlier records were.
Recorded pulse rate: 64 bpm
